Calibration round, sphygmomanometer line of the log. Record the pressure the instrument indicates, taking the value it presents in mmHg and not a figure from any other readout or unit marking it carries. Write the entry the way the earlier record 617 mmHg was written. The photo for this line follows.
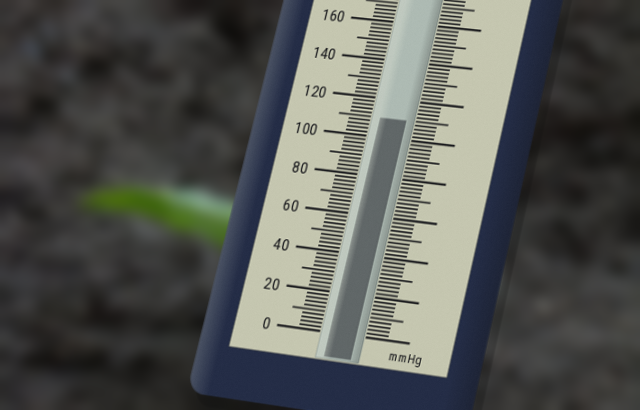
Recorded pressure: 110 mmHg
